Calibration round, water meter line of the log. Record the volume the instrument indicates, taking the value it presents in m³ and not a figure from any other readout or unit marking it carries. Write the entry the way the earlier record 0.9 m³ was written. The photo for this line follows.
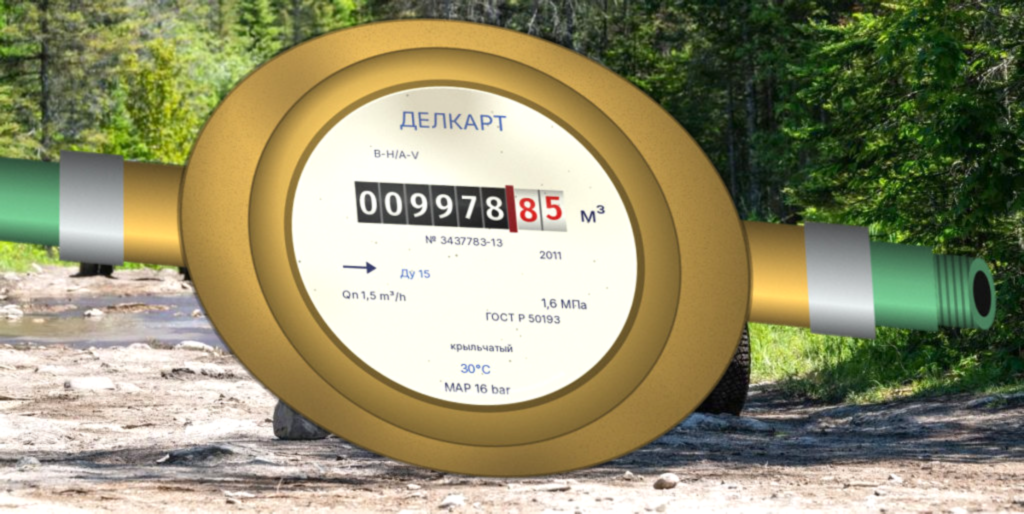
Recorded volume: 9978.85 m³
